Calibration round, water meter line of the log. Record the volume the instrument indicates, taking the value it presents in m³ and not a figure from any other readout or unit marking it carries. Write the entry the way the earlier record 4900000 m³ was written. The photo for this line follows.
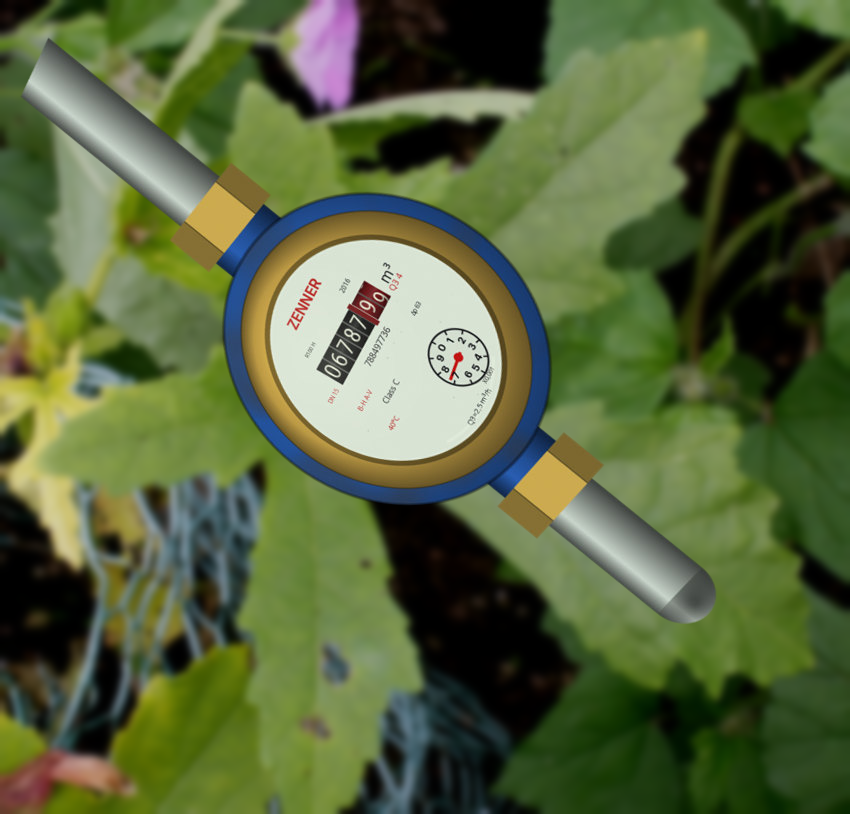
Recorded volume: 6787.987 m³
